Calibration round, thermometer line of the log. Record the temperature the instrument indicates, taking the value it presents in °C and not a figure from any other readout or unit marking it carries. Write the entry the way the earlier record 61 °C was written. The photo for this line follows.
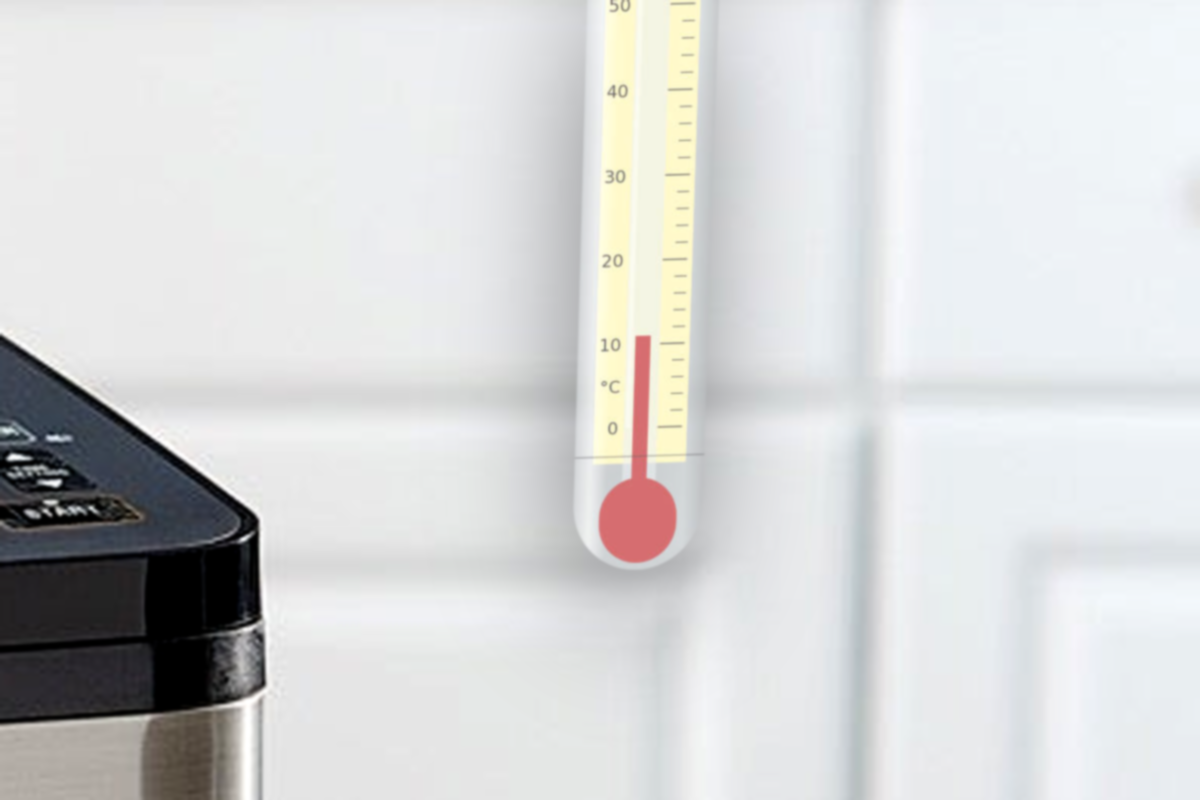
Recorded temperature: 11 °C
